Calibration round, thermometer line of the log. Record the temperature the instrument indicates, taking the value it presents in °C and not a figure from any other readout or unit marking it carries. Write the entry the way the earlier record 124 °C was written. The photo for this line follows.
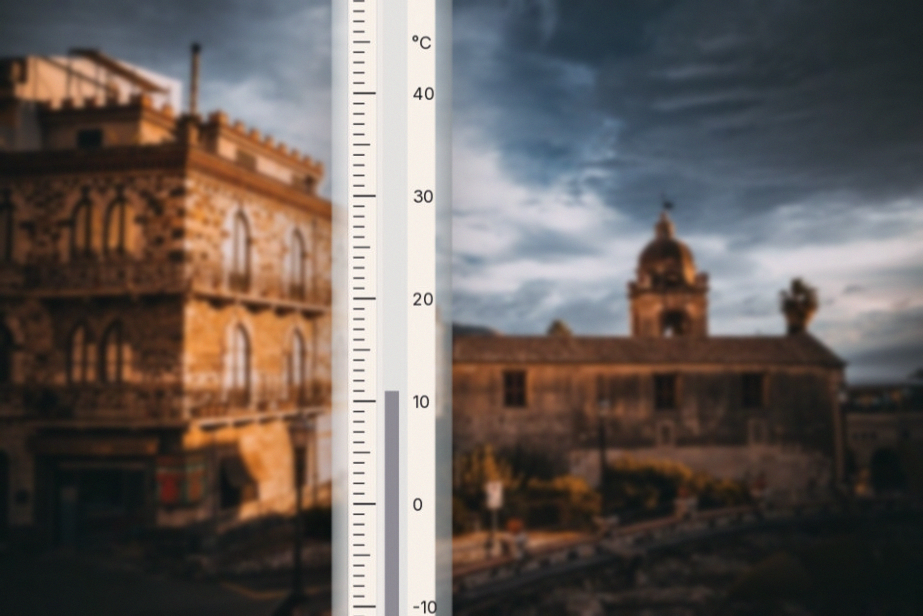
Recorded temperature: 11 °C
